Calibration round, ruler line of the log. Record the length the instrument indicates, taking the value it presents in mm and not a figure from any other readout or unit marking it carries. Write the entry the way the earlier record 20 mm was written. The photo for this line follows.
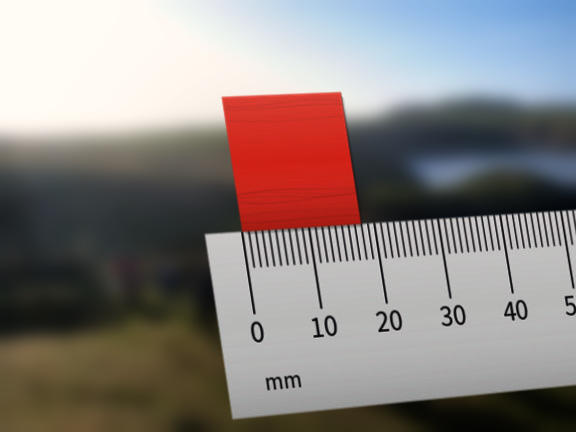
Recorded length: 18 mm
